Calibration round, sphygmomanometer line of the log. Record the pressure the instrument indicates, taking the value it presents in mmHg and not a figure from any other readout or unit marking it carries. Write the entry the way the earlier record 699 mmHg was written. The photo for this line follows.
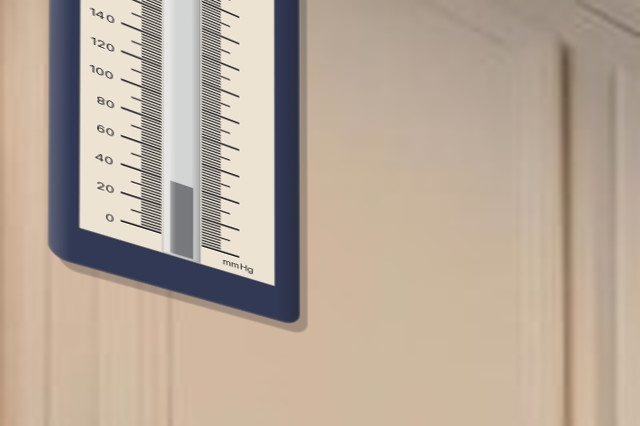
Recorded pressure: 40 mmHg
